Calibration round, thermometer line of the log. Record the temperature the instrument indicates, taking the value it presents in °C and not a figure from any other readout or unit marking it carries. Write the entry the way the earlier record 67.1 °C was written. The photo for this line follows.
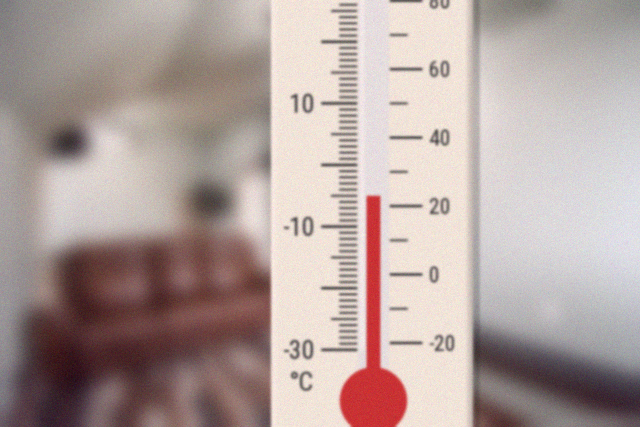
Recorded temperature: -5 °C
